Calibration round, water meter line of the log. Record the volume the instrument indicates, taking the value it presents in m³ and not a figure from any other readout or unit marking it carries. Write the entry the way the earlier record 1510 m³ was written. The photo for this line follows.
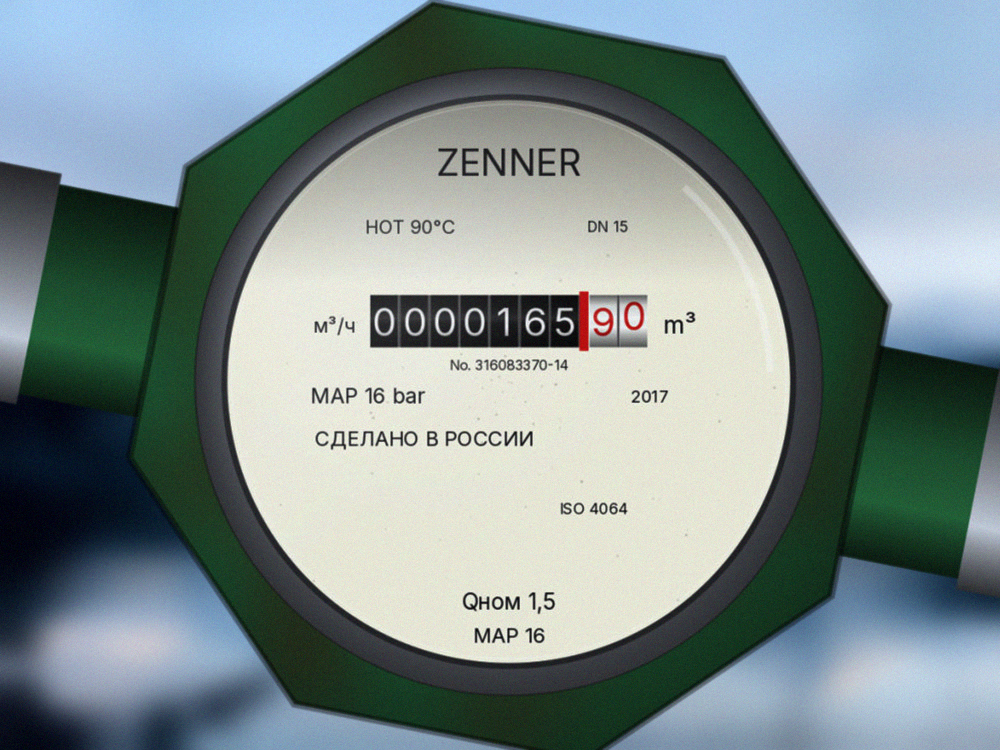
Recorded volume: 165.90 m³
